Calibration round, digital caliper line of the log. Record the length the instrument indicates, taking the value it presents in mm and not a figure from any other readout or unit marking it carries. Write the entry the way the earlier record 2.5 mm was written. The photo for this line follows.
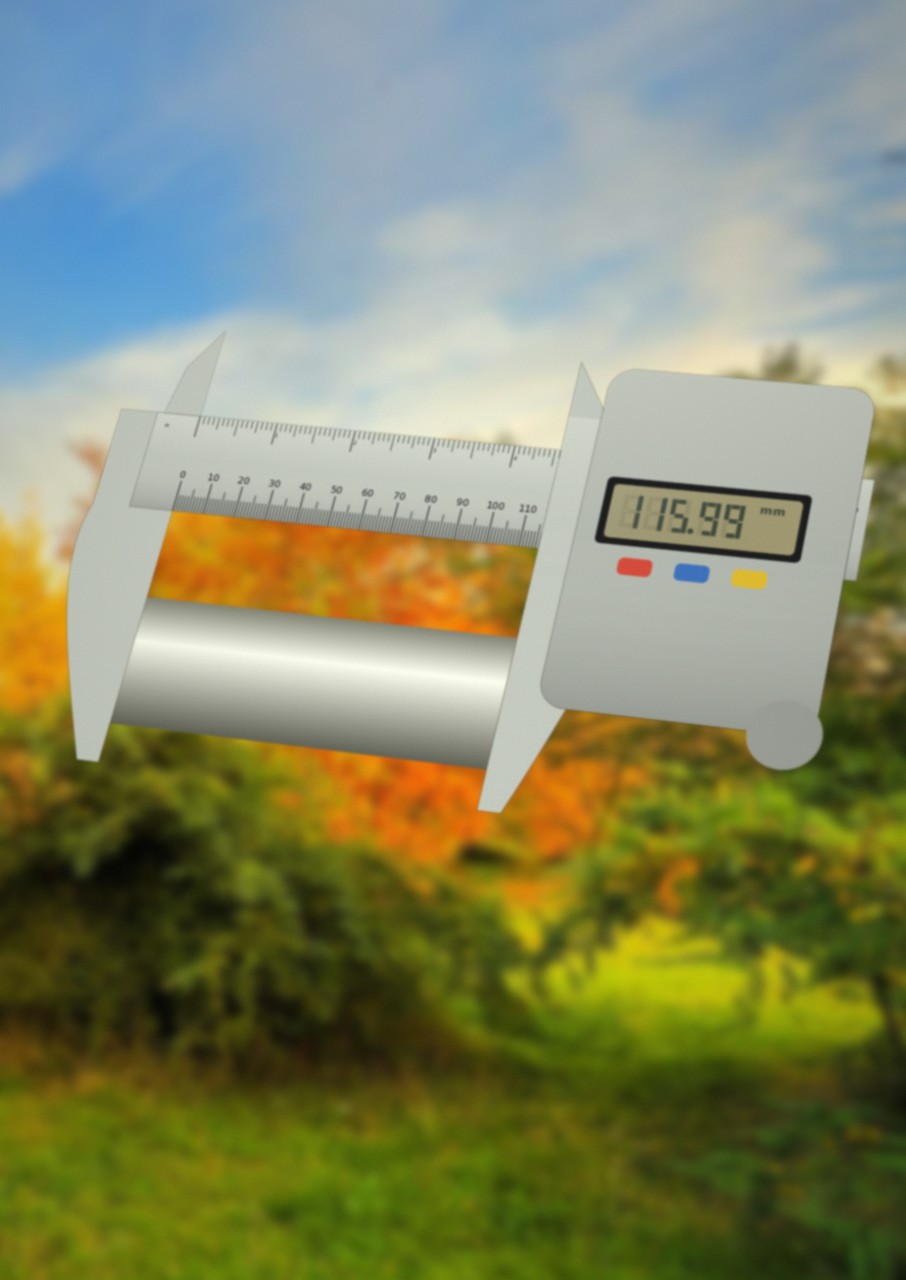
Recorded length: 115.99 mm
